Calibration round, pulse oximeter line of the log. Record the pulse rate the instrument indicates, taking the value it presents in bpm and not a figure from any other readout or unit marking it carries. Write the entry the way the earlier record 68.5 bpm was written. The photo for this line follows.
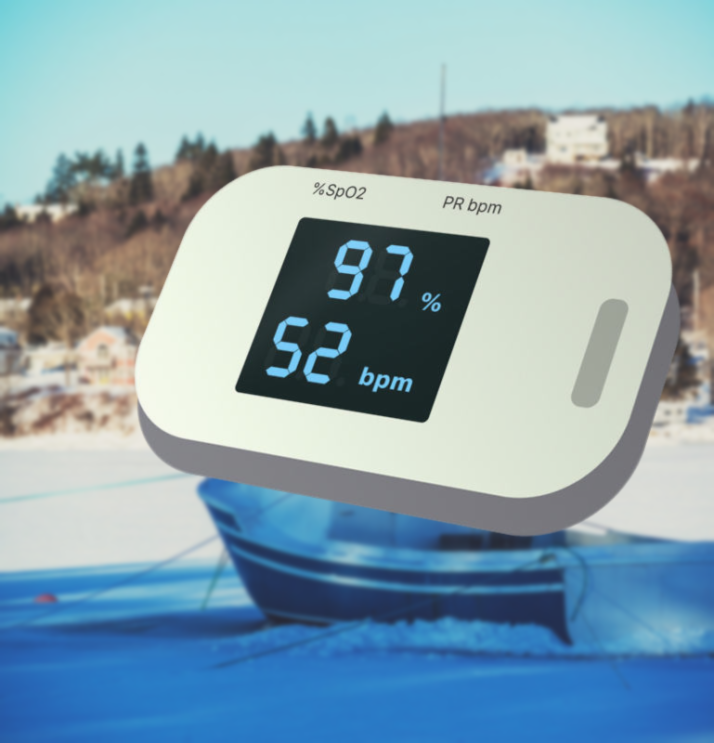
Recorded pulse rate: 52 bpm
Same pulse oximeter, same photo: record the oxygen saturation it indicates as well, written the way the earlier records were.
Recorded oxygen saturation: 97 %
